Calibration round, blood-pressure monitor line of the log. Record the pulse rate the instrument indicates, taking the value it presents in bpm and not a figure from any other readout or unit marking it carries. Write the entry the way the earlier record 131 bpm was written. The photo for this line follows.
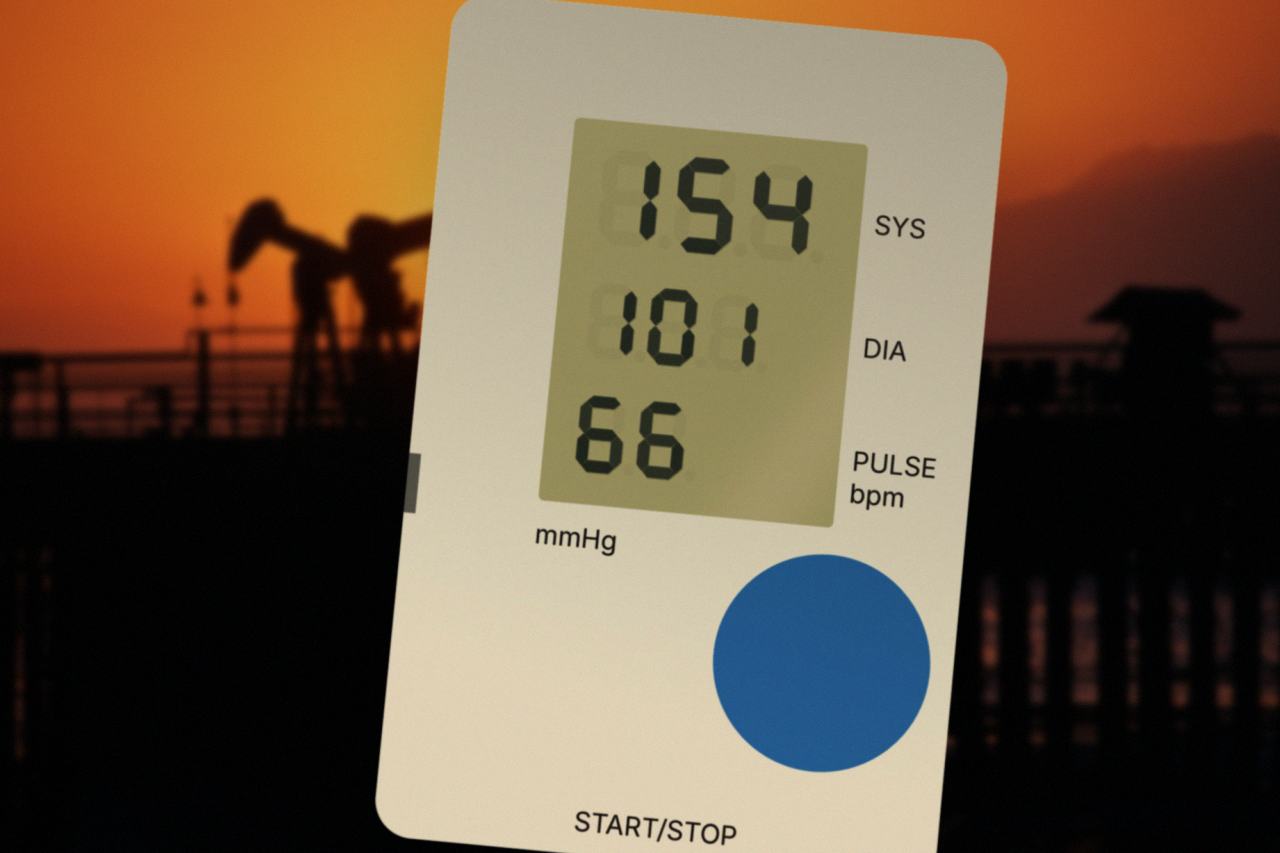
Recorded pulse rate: 66 bpm
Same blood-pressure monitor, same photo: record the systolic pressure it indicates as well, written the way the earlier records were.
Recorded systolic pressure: 154 mmHg
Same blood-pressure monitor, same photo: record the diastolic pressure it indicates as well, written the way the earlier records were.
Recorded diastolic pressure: 101 mmHg
